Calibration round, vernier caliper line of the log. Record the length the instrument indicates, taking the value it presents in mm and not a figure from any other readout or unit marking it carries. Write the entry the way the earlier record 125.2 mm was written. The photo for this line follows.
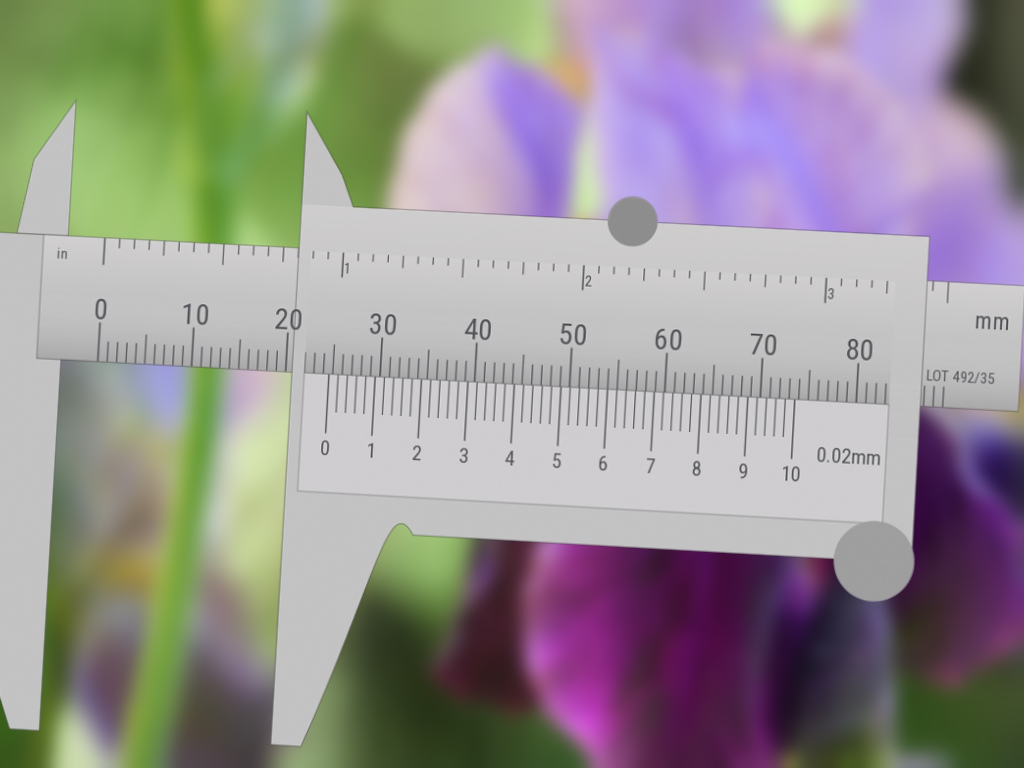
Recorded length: 24.6 mm
